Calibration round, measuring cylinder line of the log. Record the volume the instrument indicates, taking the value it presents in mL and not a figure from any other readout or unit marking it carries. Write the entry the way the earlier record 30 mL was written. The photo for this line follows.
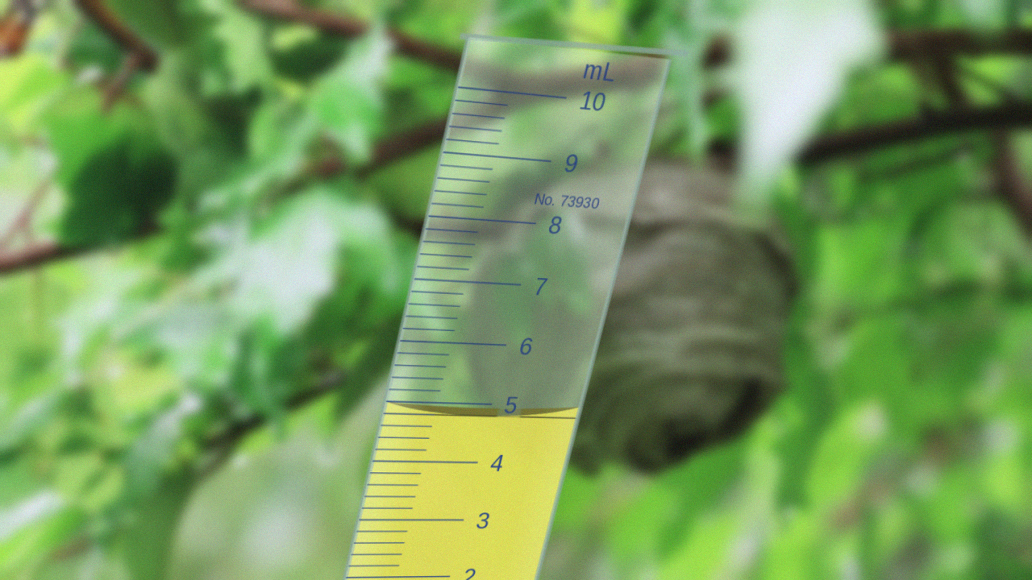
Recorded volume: 4.8 mL
